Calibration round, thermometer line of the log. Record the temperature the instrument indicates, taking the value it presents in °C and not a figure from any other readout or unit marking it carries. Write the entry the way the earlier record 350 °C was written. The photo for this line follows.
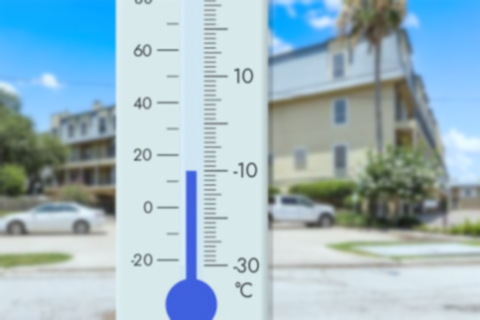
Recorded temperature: -10 °C
